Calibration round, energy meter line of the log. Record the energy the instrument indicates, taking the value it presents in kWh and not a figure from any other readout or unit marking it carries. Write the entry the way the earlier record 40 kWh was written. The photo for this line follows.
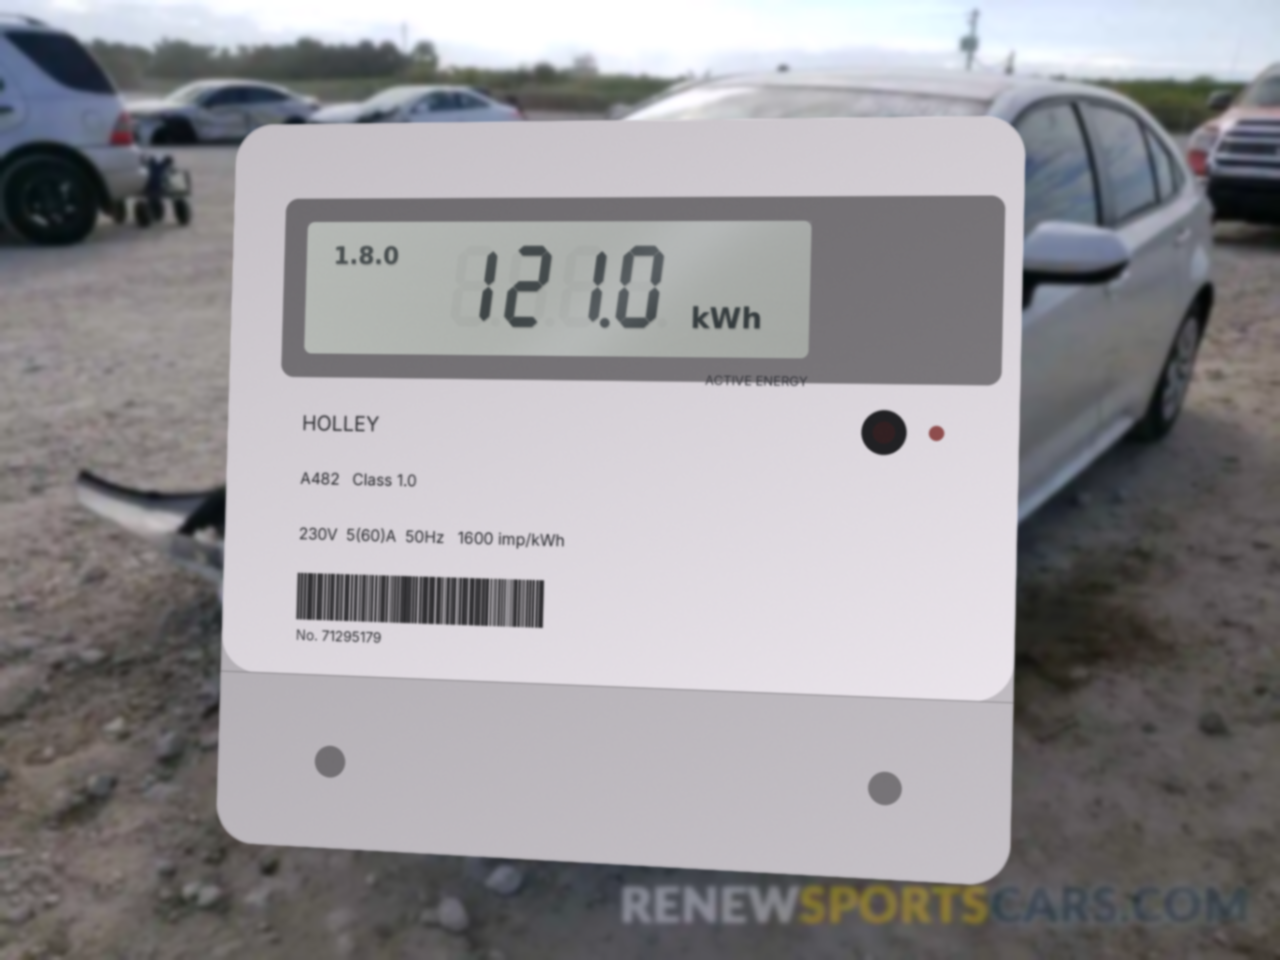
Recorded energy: 121.0 kWh
